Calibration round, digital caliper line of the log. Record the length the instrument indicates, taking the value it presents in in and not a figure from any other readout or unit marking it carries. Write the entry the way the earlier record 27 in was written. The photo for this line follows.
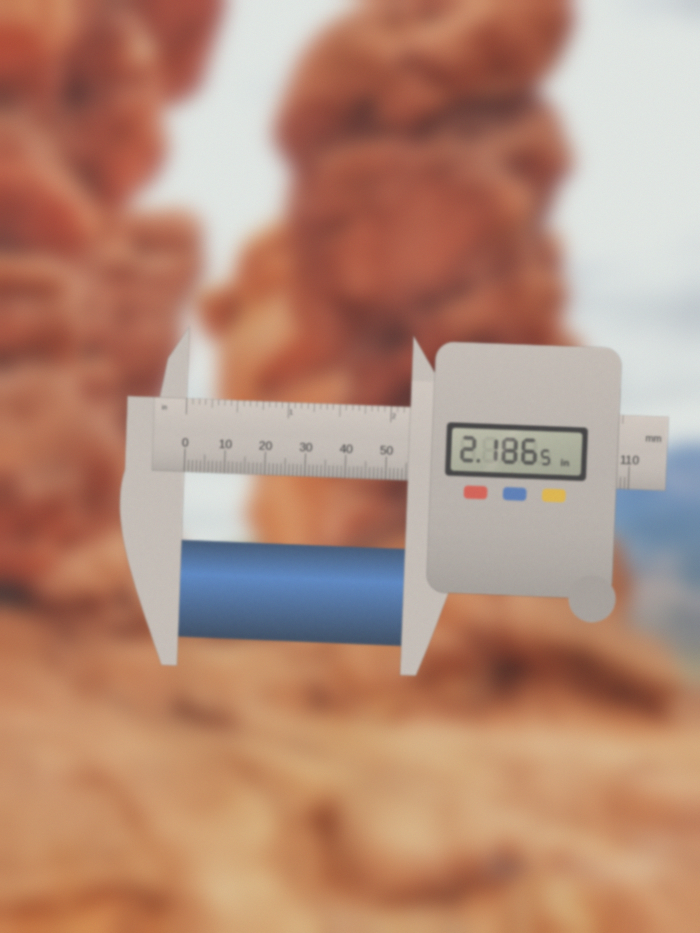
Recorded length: 2.1865 in
